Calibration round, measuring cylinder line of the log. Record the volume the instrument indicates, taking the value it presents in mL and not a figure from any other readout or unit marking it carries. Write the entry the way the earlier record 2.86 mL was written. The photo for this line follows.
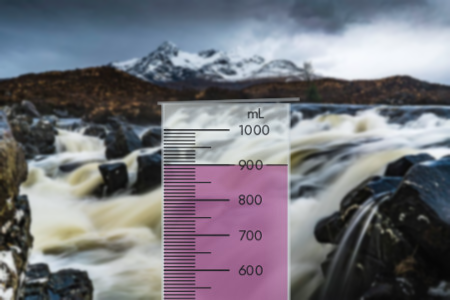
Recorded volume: 900 mL
